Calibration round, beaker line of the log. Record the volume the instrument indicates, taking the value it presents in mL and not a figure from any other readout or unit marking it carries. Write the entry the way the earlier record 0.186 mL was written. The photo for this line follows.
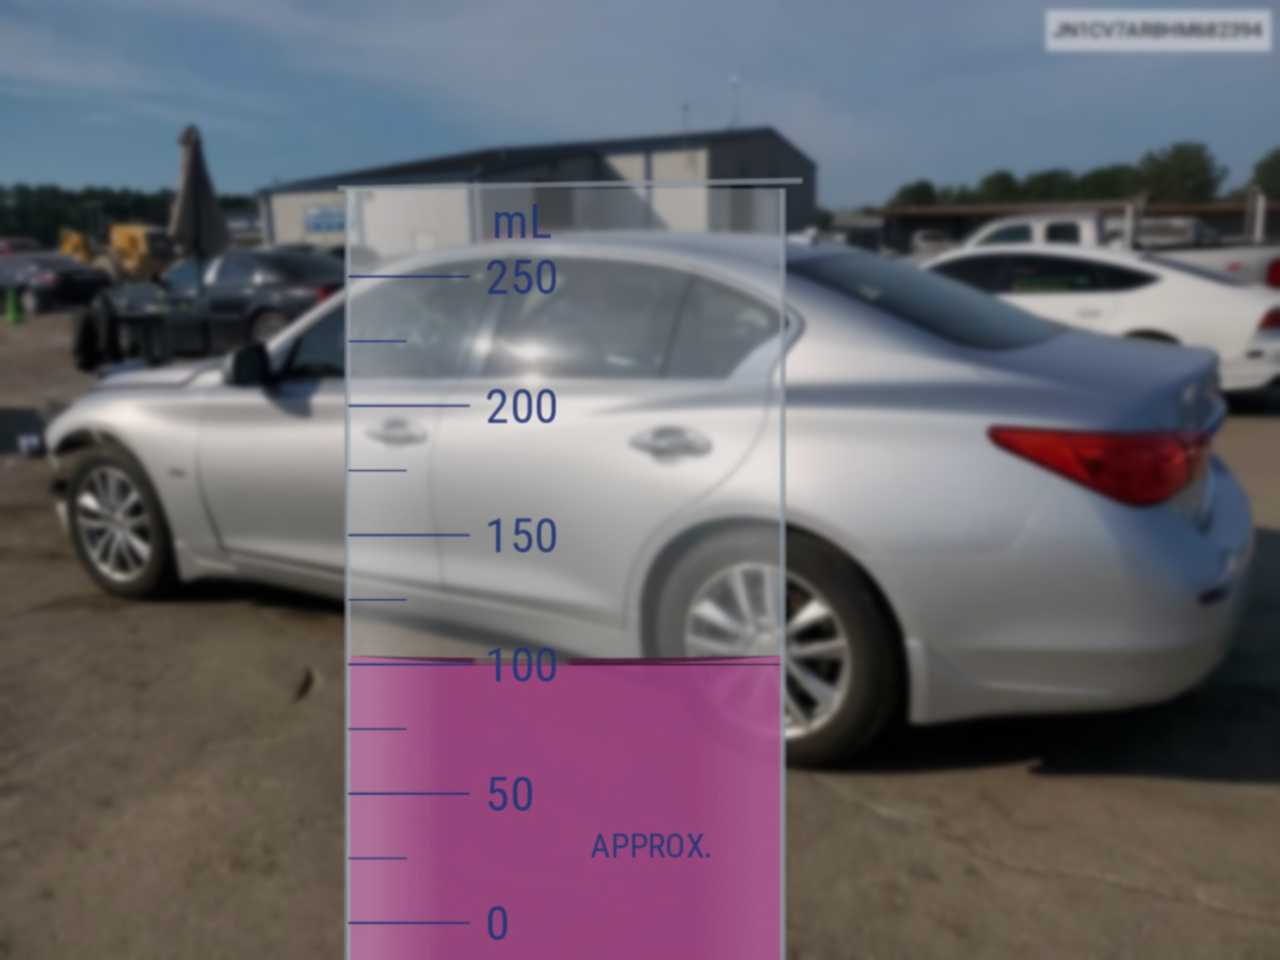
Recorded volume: 100 mL
